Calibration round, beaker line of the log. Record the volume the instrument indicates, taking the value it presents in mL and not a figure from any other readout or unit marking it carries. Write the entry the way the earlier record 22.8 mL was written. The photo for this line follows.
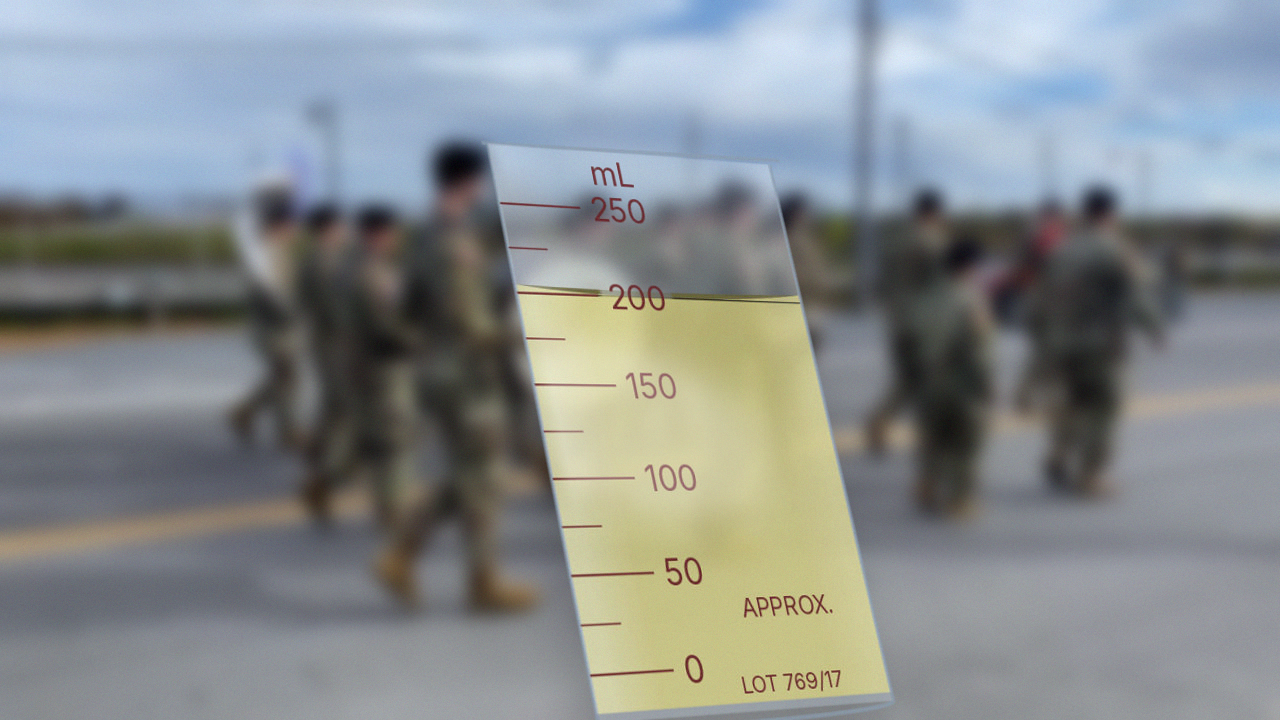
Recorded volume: 200 mL
